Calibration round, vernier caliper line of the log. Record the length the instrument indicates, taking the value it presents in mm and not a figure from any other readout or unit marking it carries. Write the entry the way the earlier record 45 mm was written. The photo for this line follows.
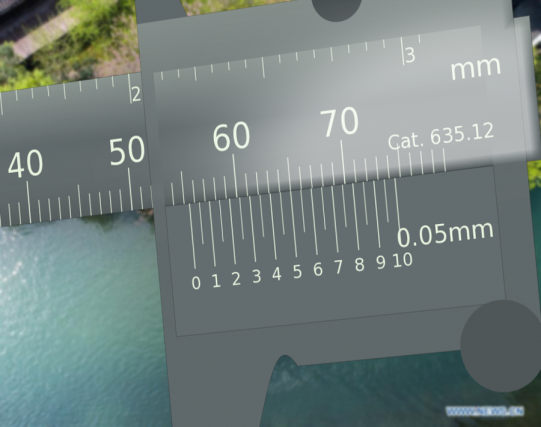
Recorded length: 55.5 mm
